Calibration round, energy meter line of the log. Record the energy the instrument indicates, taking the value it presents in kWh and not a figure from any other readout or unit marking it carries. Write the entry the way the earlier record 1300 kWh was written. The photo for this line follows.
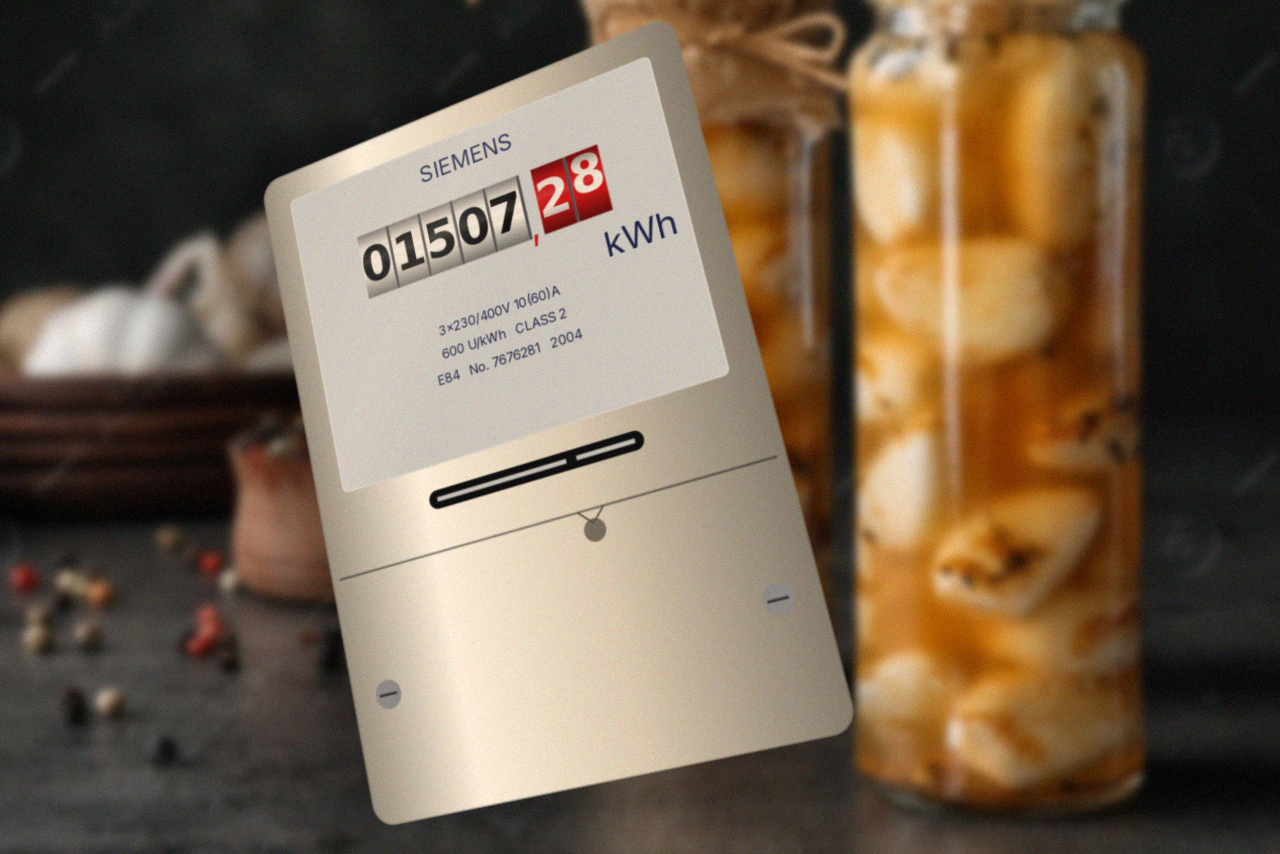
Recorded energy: 1507.28 kWh
